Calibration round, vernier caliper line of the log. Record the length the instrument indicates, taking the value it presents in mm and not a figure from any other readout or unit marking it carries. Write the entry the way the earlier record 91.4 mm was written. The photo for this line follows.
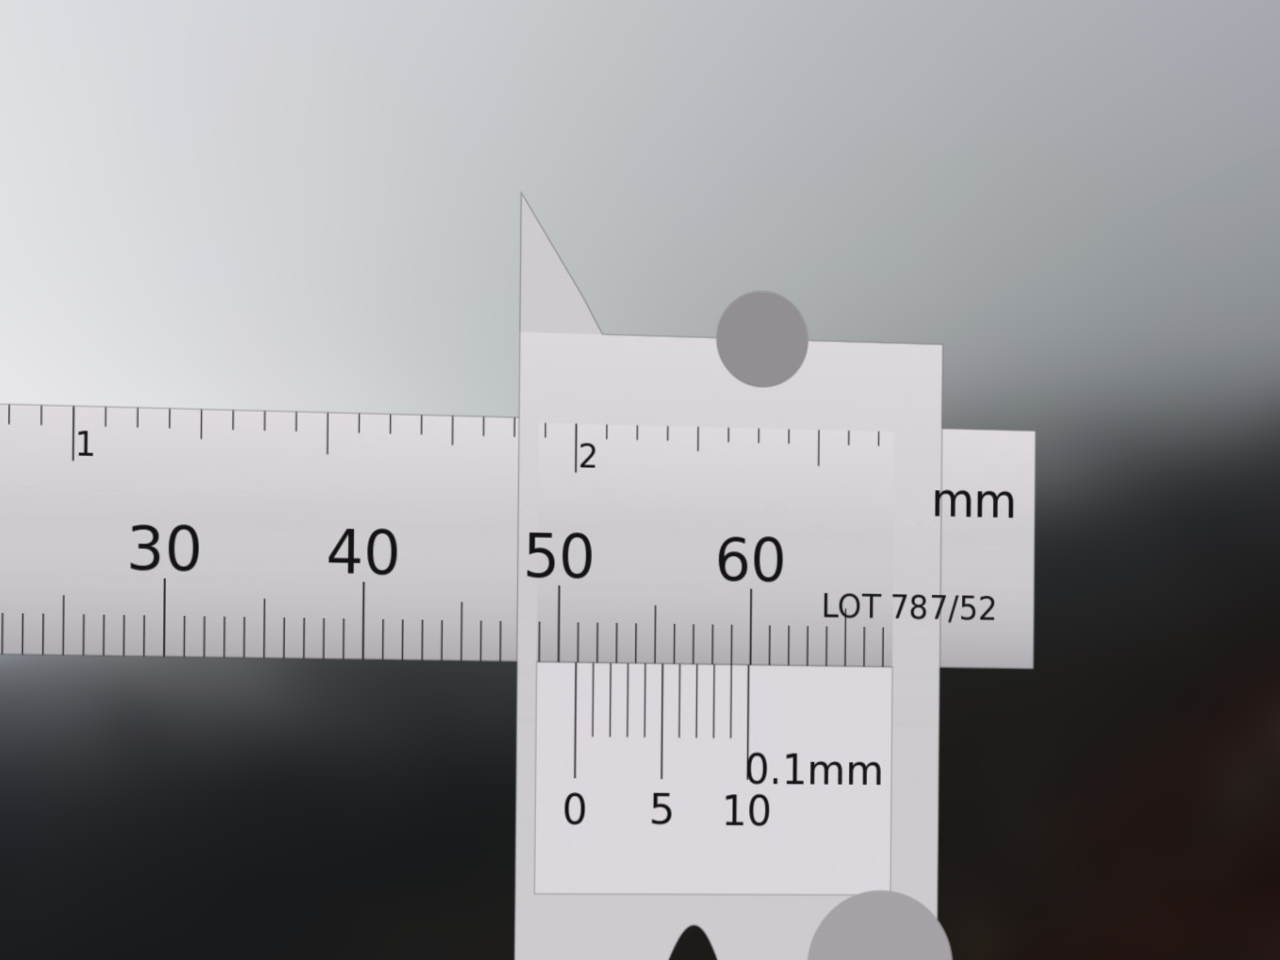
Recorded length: 50.9 mm
